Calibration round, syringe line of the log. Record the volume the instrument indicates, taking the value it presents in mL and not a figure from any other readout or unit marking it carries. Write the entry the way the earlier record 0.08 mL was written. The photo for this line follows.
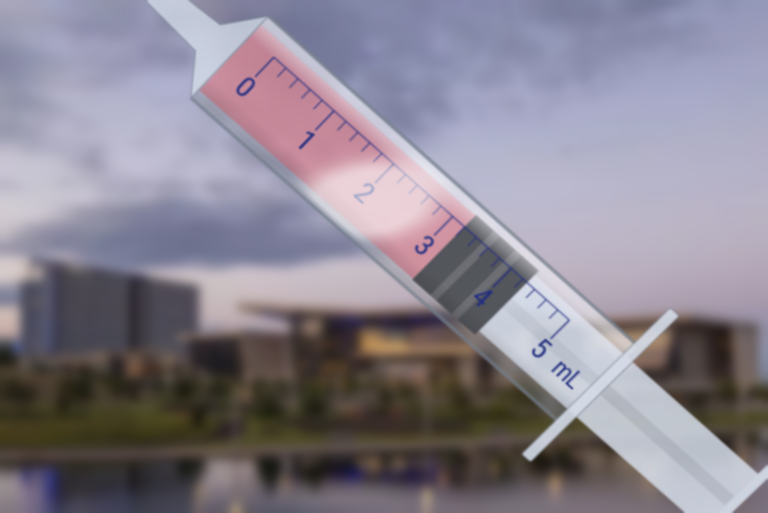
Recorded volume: 3.2 mL
